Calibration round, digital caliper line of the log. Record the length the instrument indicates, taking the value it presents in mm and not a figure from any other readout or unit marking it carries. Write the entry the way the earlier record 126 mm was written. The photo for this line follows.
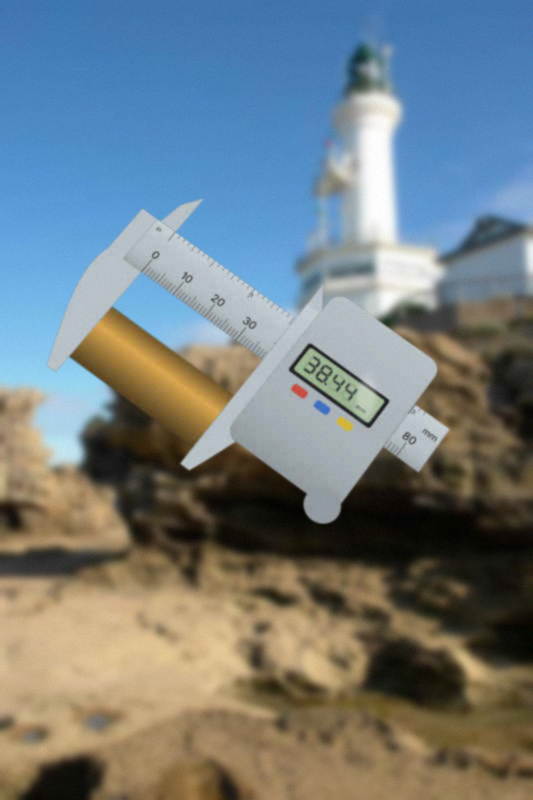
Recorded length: 38.44 mm
